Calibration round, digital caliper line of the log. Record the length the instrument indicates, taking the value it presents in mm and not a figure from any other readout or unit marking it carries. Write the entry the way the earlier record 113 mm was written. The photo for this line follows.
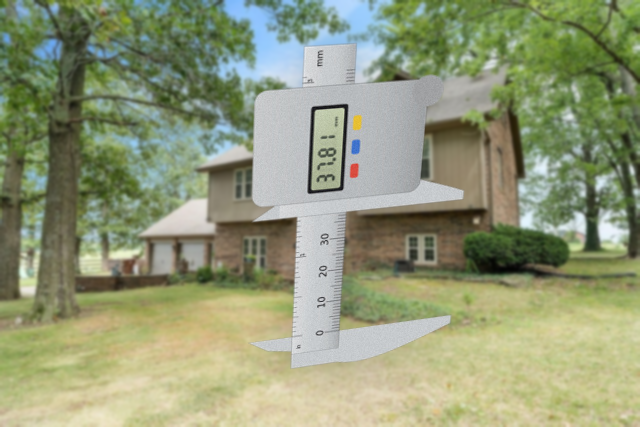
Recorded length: 37.81 mm
